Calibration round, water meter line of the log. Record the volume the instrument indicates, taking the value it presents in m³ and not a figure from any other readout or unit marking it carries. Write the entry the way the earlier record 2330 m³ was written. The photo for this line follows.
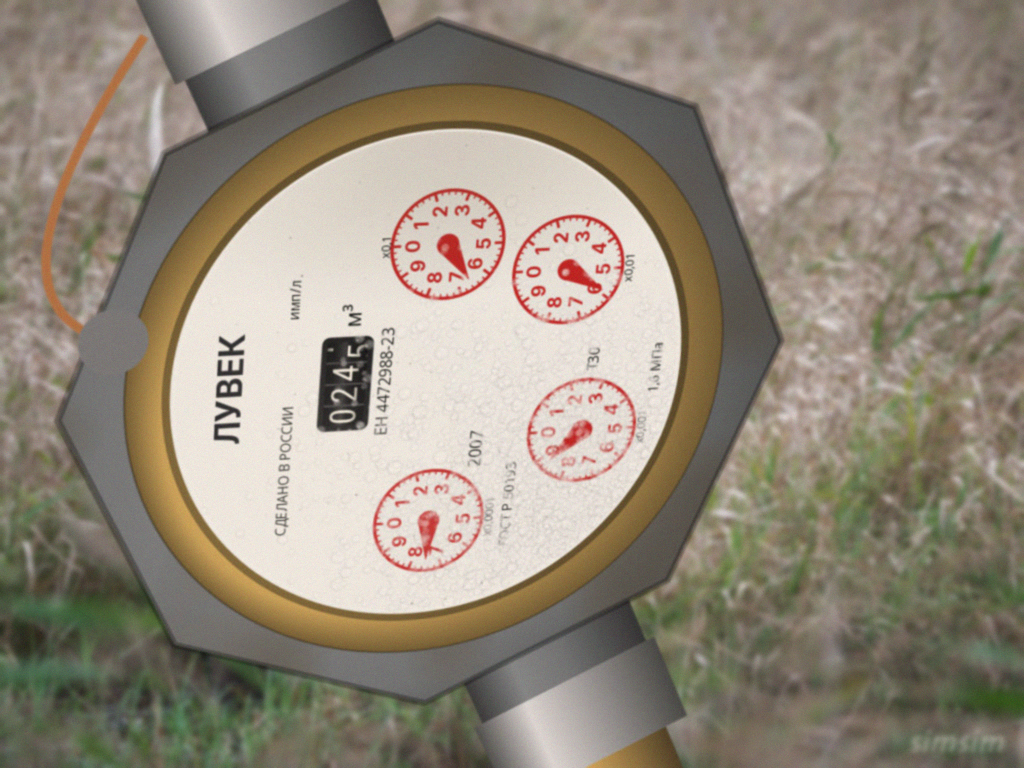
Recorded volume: 244.6587 m³
